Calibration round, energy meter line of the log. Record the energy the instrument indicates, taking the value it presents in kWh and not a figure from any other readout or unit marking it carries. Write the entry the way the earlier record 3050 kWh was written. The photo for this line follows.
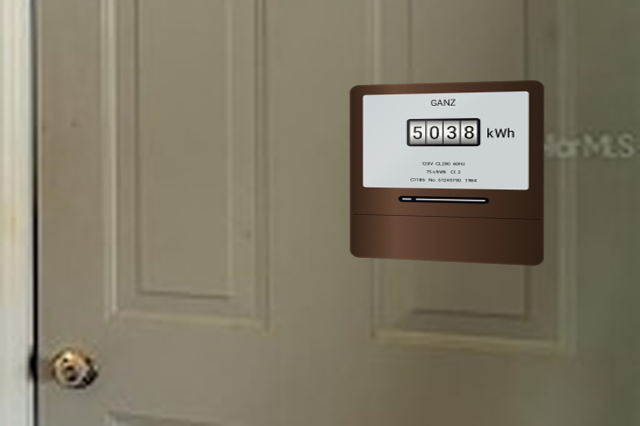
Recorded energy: 5038 kWh
